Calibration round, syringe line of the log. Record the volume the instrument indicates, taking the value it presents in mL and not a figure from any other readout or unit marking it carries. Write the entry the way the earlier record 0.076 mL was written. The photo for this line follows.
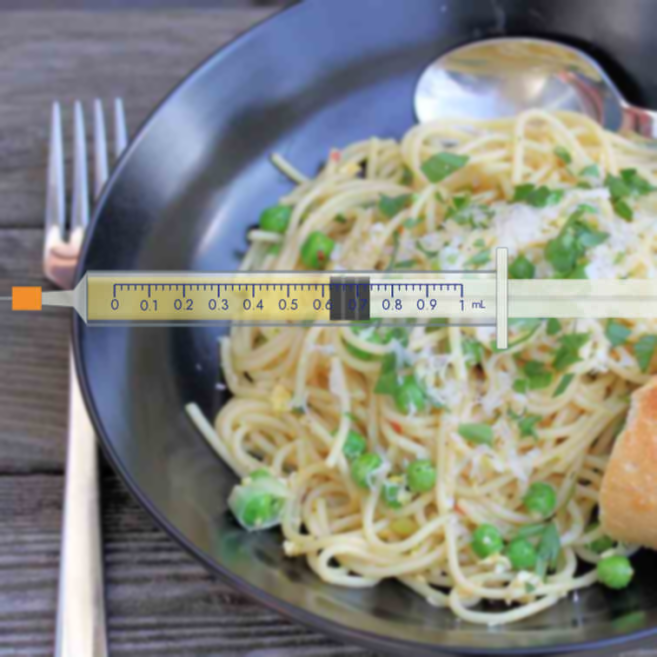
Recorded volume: 0.62 mL
